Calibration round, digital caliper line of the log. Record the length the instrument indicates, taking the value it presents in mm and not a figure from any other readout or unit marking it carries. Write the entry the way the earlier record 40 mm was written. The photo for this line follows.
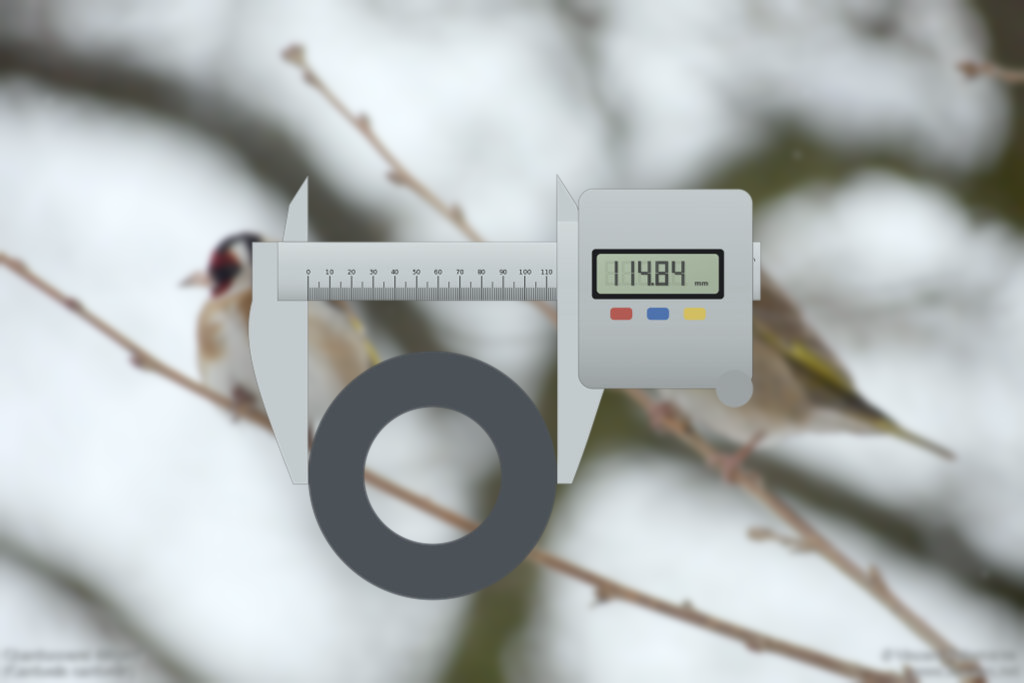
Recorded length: 114.84 mm
